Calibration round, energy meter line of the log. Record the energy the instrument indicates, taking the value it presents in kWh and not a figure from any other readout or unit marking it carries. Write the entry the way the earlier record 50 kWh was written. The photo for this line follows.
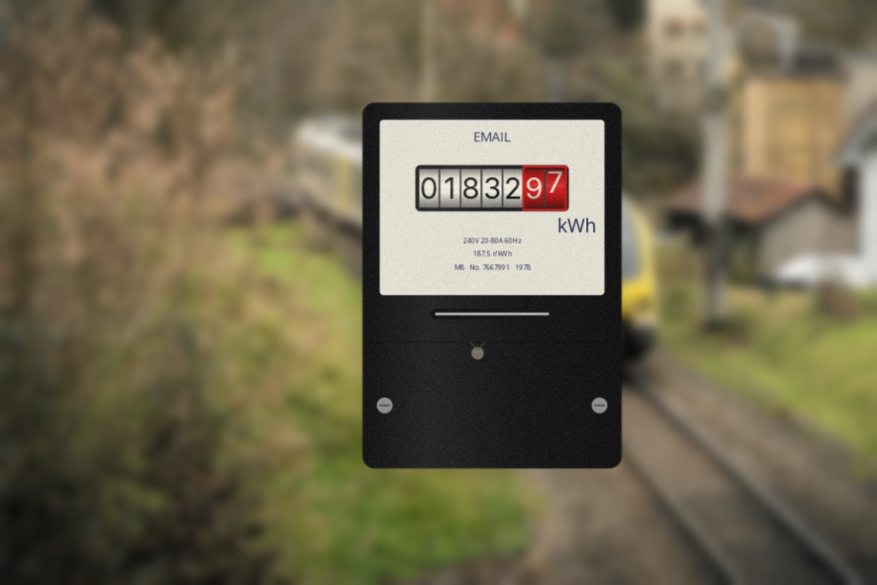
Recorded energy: 1832.97 kWh
